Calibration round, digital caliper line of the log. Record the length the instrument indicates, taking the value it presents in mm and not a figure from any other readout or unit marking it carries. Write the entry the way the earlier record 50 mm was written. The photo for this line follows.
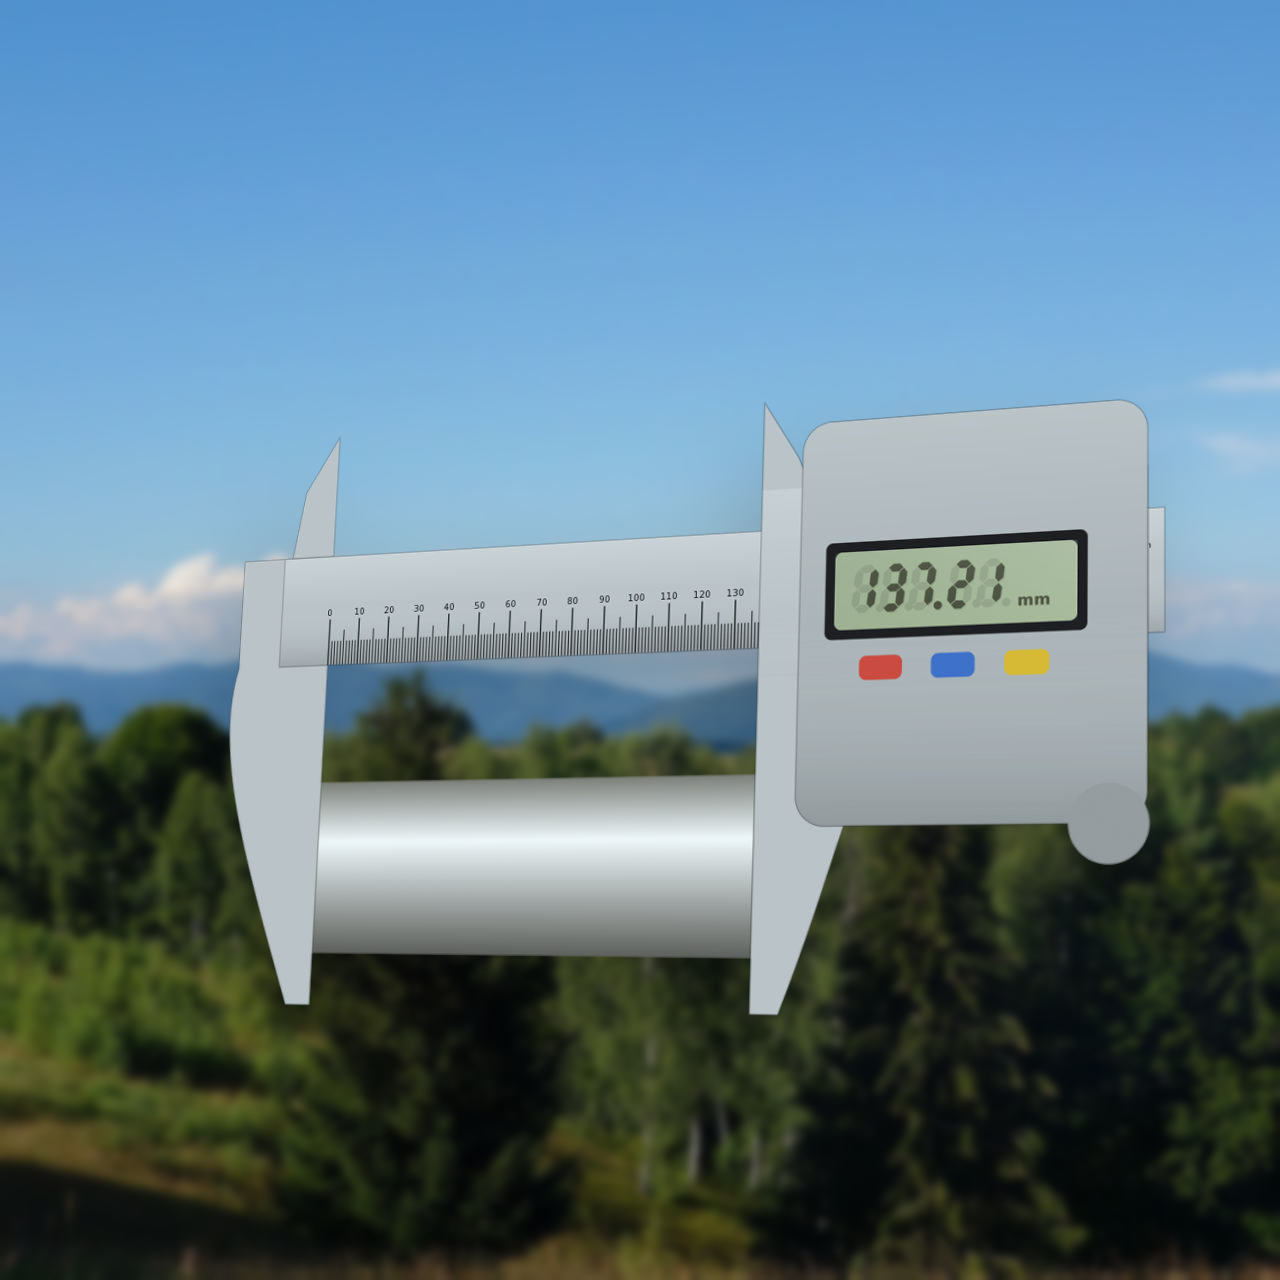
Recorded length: 137.21 mm
